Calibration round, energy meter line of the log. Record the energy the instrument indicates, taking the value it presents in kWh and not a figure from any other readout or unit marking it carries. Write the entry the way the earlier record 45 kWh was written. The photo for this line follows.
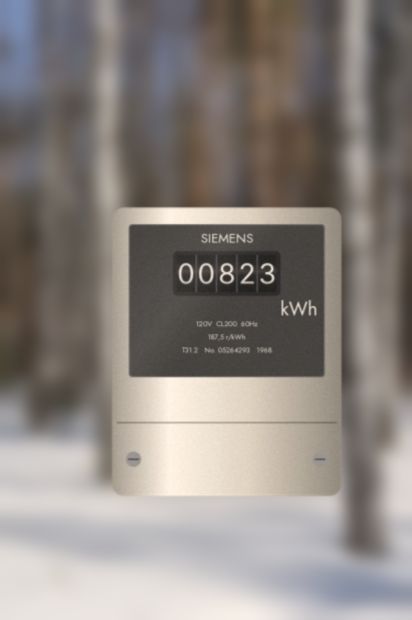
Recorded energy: 823 kWh
